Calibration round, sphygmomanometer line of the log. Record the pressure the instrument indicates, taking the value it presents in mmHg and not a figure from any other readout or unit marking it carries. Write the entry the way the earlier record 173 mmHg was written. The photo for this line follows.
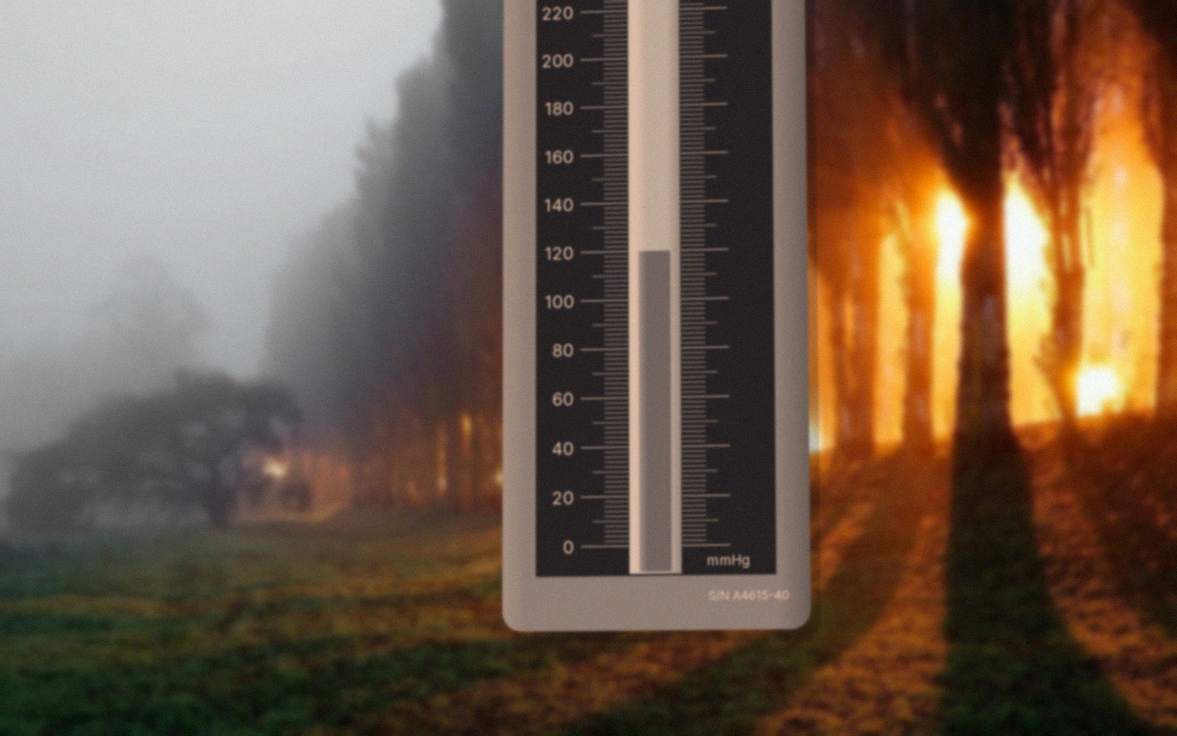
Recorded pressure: 120 mmHg
